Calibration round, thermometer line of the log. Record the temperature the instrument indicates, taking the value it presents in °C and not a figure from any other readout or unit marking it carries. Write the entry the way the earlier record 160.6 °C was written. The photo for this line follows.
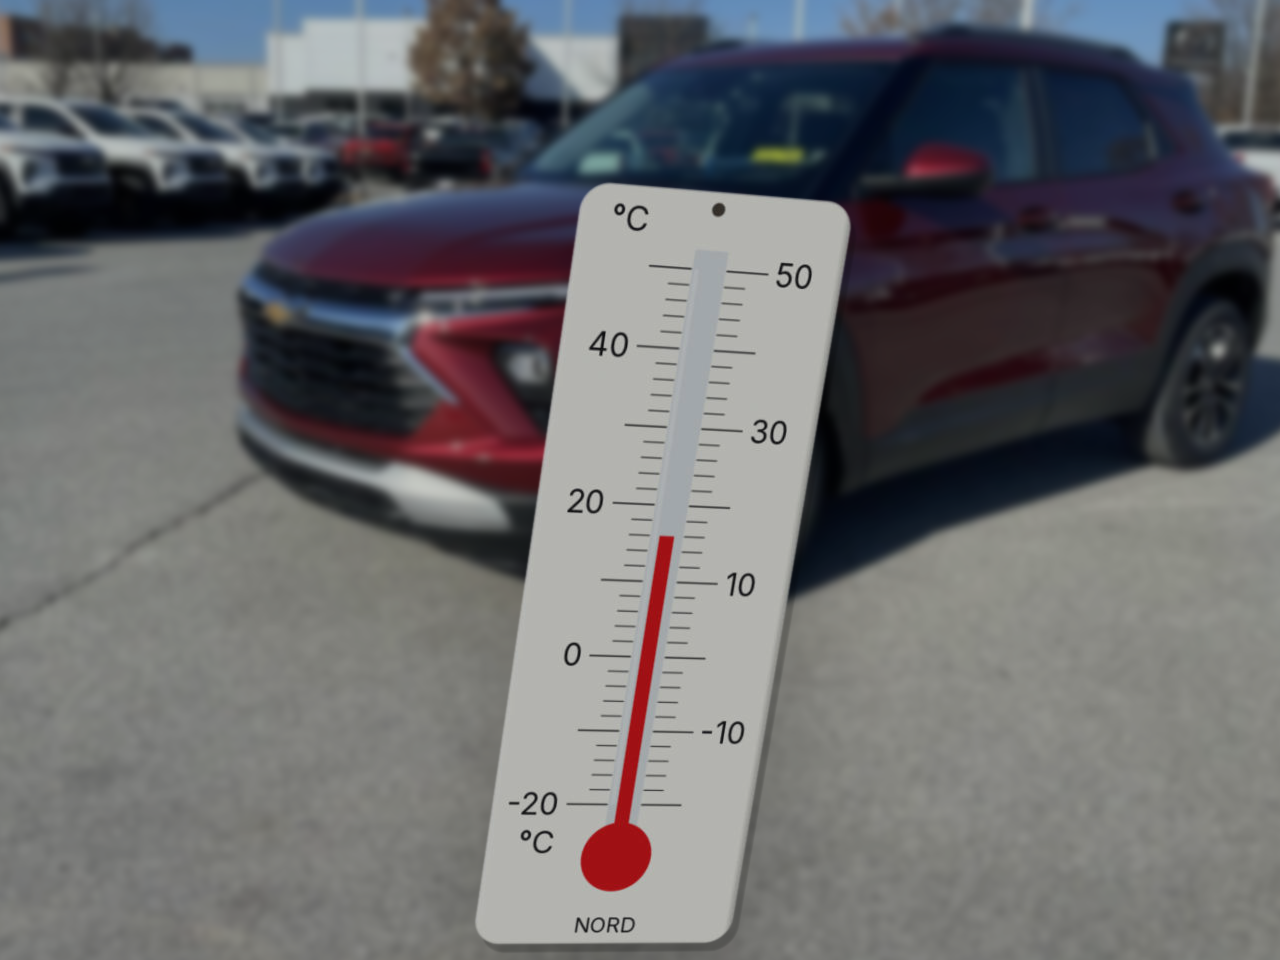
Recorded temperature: 16 °C
